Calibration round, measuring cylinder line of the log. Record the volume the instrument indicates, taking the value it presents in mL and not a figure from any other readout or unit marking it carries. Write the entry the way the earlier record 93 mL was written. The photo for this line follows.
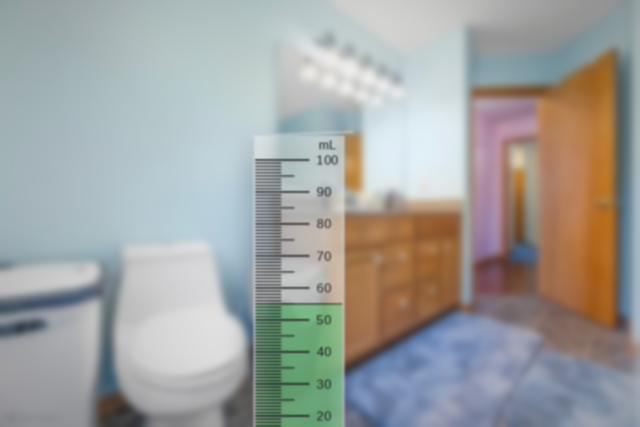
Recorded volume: 55 mL
